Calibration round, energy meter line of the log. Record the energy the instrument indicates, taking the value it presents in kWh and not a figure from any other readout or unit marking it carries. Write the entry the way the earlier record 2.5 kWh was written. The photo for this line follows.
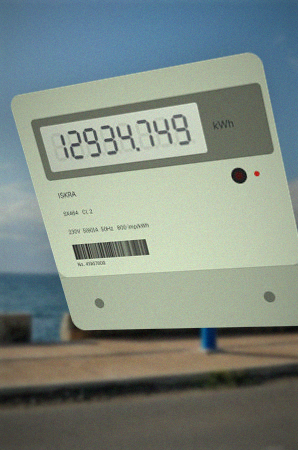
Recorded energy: 12934.749 kWh
